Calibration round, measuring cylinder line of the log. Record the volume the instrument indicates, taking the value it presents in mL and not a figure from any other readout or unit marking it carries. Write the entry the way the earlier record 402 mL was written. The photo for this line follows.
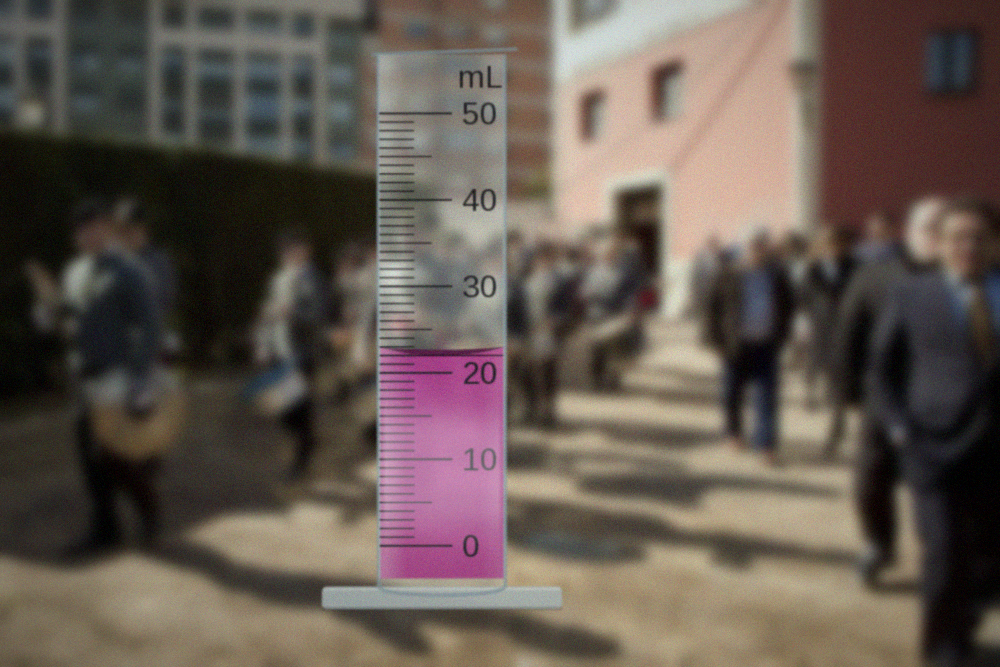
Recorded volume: 22 mL
